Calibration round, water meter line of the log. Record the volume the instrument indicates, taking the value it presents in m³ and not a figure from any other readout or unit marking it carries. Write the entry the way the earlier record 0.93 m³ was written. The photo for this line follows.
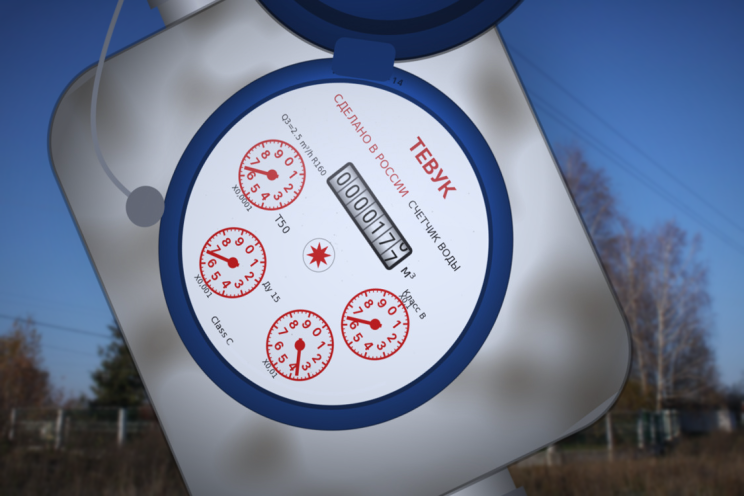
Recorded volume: 176.6366 m³
